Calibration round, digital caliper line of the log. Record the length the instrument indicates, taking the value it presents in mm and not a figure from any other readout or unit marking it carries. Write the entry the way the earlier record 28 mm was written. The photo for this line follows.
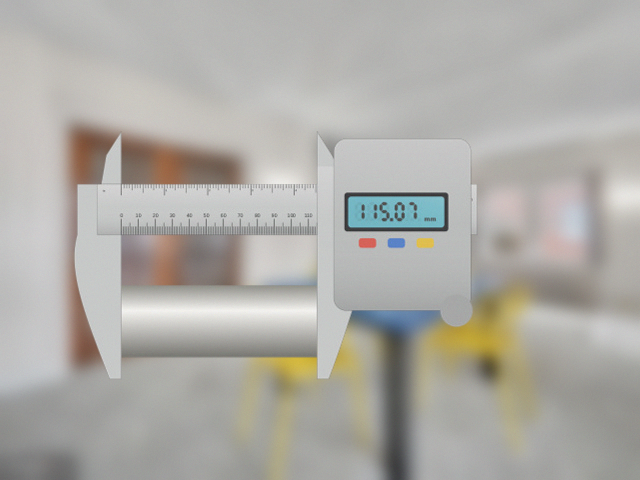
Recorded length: 115.07 mm
